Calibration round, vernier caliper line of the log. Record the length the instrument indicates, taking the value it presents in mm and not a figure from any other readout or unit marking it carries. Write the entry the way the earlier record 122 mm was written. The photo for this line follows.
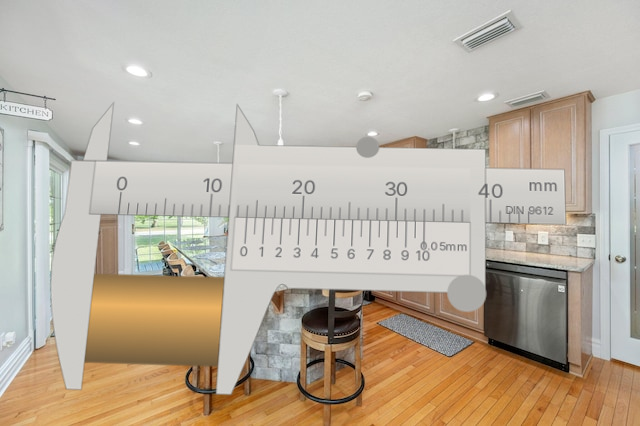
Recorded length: 14.0 mm
